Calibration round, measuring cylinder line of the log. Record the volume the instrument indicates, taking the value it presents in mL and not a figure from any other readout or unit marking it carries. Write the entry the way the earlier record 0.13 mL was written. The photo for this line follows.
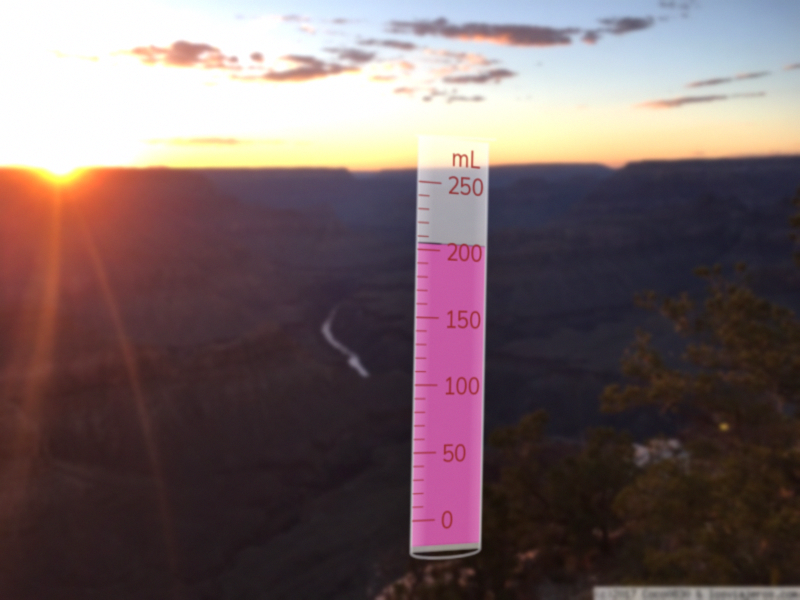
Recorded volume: 205 mL
